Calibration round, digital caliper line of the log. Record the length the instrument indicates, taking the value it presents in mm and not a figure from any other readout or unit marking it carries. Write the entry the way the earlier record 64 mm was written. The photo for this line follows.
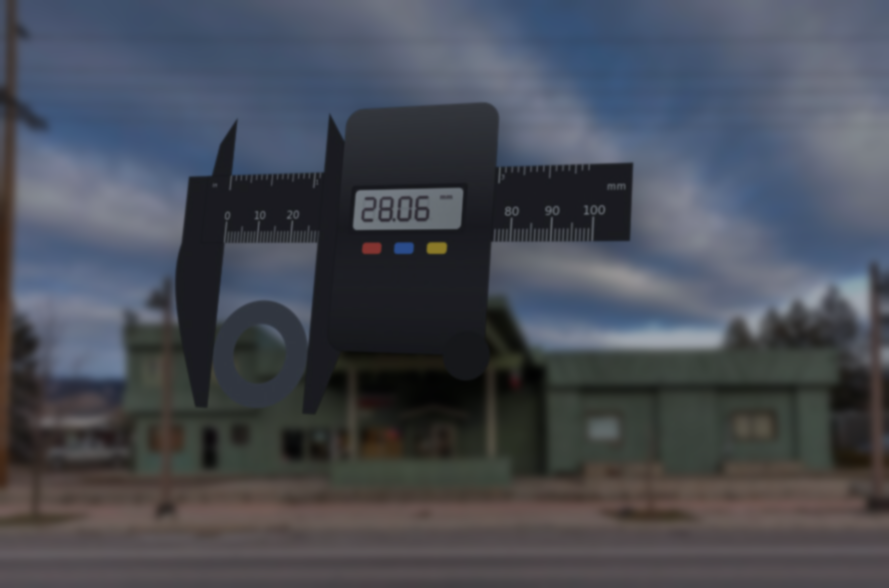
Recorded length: 28.06 mm
